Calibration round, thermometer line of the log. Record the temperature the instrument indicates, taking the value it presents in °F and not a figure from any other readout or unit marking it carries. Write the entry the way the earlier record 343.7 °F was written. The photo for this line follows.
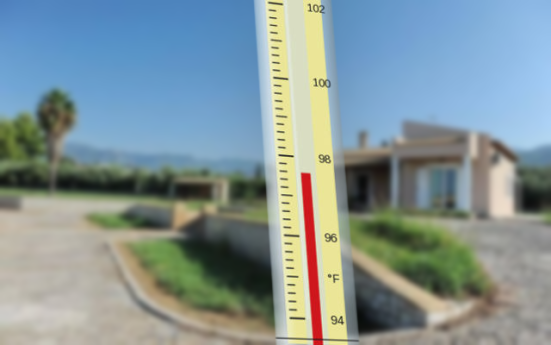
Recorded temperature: 97.6 °F
